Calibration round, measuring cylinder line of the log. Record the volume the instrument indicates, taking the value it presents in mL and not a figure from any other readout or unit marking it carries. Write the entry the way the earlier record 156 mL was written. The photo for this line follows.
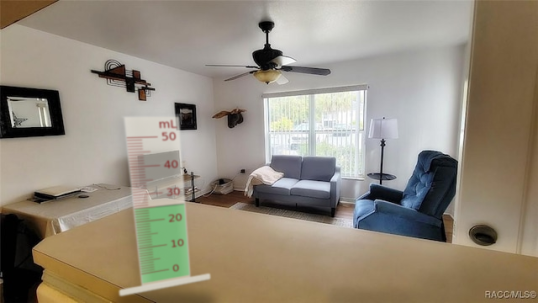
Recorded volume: 25 mL
